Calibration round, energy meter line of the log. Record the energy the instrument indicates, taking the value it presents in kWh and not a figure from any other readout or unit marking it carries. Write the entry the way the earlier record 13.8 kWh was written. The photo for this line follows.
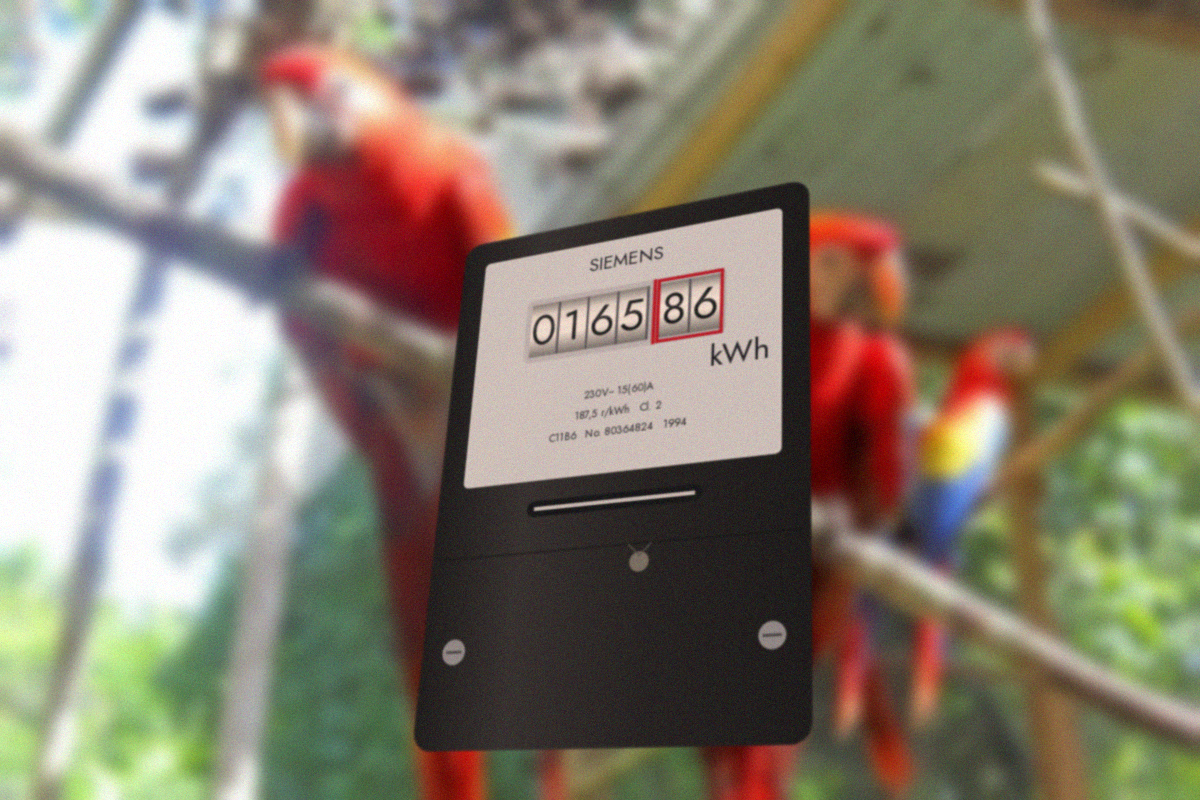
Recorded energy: 165.86 kWh
